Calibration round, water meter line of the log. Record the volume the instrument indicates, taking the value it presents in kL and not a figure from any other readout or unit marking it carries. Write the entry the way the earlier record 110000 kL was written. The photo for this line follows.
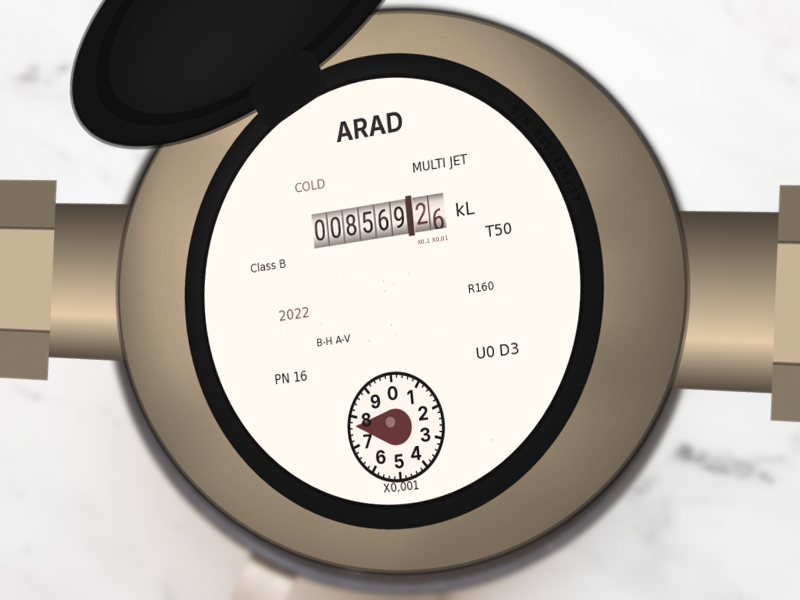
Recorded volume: 8569.257 kL
